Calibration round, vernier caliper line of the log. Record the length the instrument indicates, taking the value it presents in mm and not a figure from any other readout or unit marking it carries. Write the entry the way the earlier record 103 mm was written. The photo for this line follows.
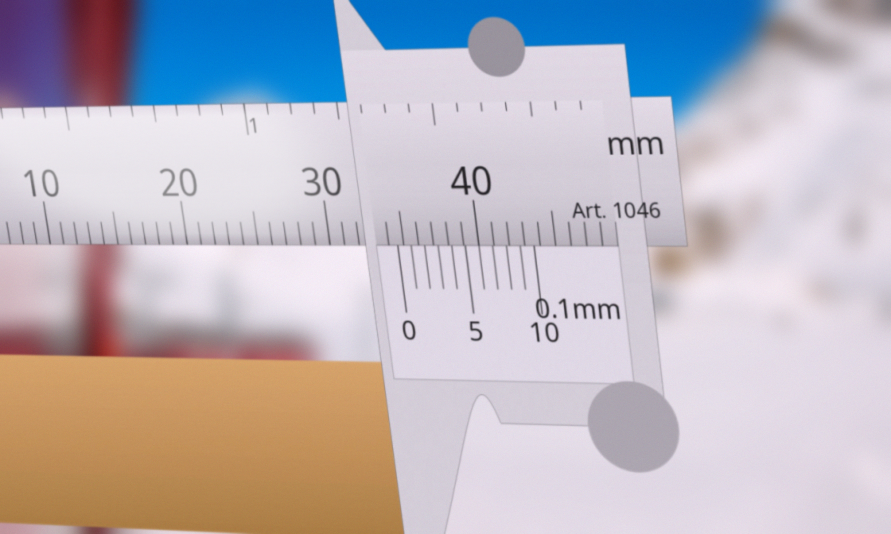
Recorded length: 34.6 mm
